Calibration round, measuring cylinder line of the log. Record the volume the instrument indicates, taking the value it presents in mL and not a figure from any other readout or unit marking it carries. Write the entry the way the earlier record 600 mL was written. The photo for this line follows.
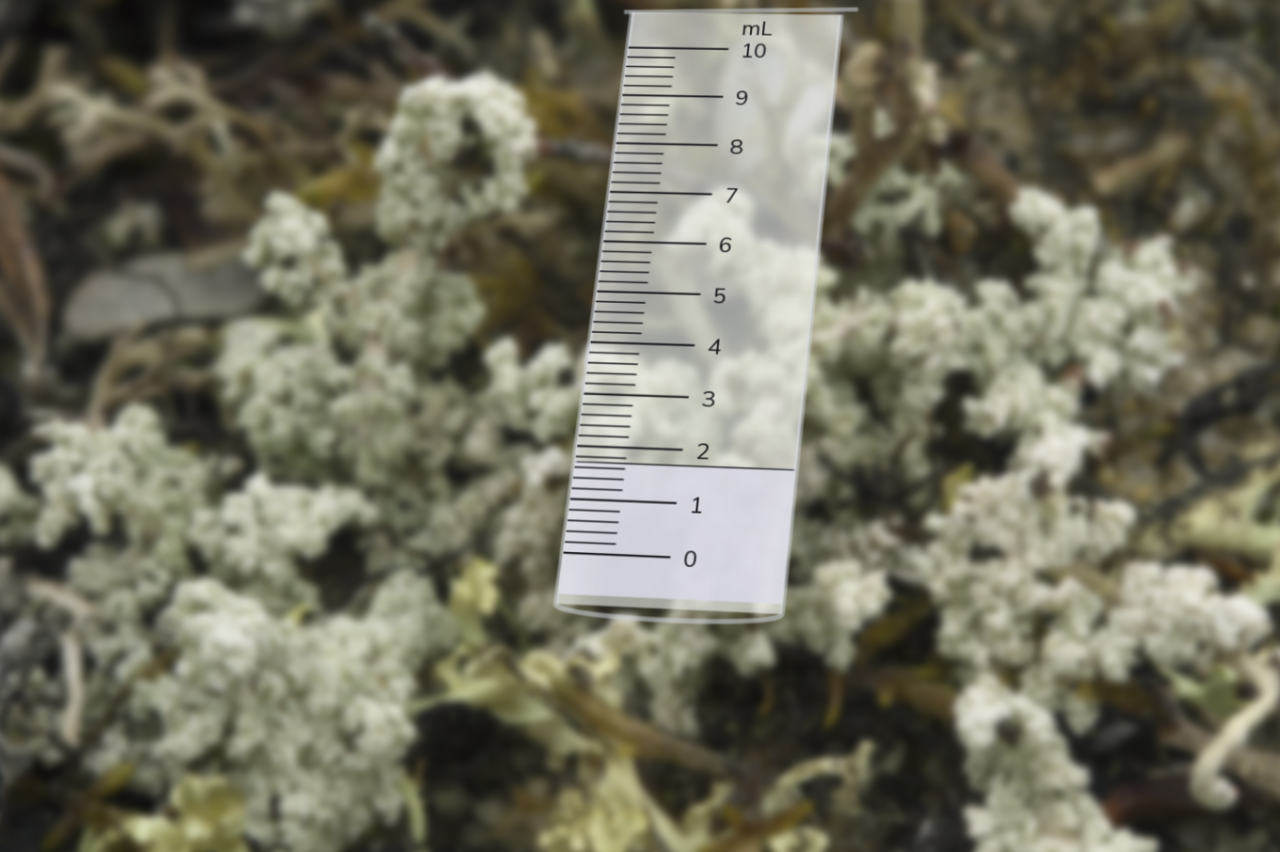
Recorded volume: 1.7 mL
